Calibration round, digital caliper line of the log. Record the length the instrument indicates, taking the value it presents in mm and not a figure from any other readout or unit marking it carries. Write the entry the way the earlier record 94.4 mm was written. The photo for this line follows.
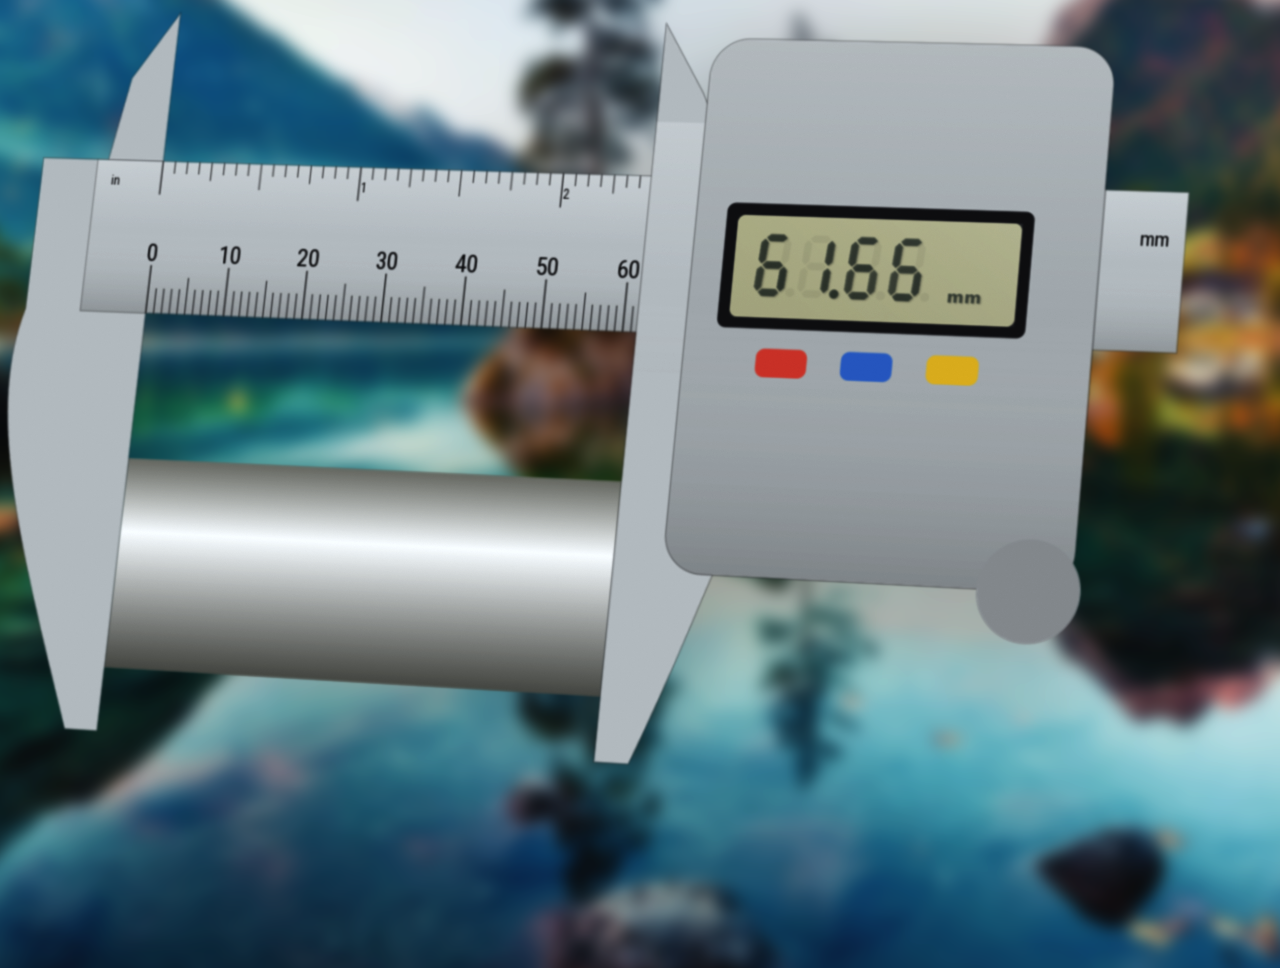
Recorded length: 61.66 mm
